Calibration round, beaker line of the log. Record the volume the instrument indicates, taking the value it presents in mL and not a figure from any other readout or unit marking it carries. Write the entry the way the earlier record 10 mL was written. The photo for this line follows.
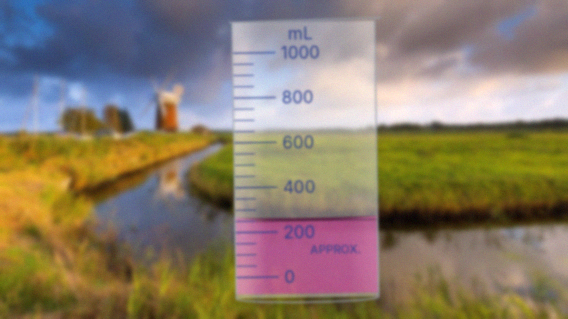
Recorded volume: 250 mL
